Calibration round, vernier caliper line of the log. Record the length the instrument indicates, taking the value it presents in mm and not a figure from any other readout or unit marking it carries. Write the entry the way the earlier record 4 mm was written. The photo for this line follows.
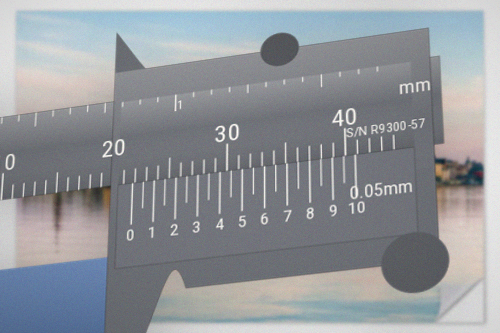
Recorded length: 21.8 mm
